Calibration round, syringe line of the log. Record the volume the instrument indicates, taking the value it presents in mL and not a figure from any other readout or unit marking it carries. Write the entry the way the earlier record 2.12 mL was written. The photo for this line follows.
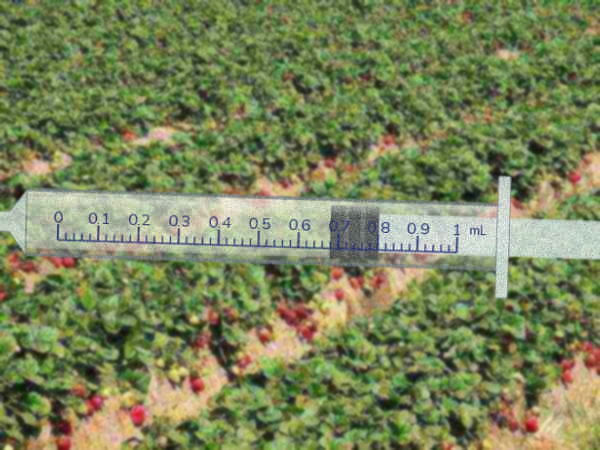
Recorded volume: 0.68 mL
